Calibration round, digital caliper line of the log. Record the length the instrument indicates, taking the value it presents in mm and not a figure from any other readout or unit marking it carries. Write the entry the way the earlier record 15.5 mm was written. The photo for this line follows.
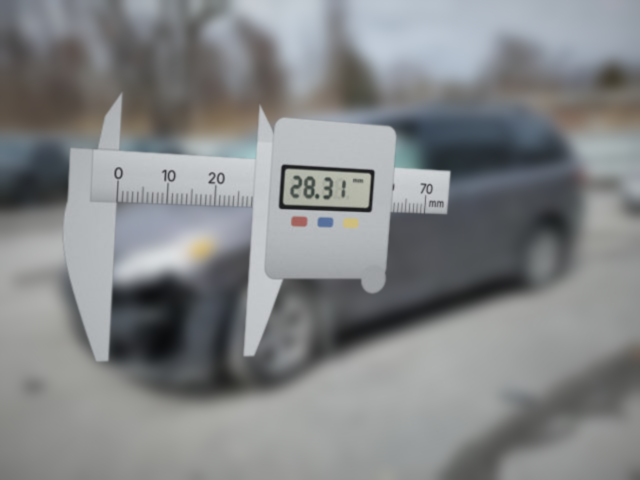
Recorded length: 28.31 mm
